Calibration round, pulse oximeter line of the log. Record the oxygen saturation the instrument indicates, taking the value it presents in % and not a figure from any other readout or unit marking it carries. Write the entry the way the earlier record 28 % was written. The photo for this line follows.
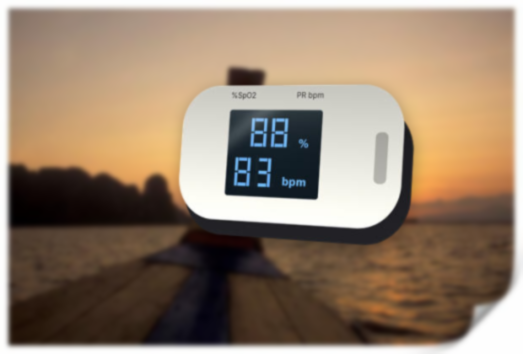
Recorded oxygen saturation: 88 %
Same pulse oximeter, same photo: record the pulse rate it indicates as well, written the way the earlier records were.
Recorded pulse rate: 83 bpm
